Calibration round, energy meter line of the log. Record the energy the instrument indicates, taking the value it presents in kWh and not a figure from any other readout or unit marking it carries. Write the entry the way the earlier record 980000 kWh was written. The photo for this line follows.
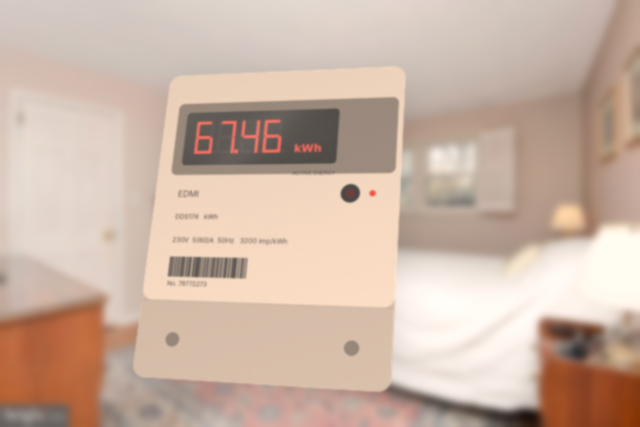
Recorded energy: 67.46 kWh
